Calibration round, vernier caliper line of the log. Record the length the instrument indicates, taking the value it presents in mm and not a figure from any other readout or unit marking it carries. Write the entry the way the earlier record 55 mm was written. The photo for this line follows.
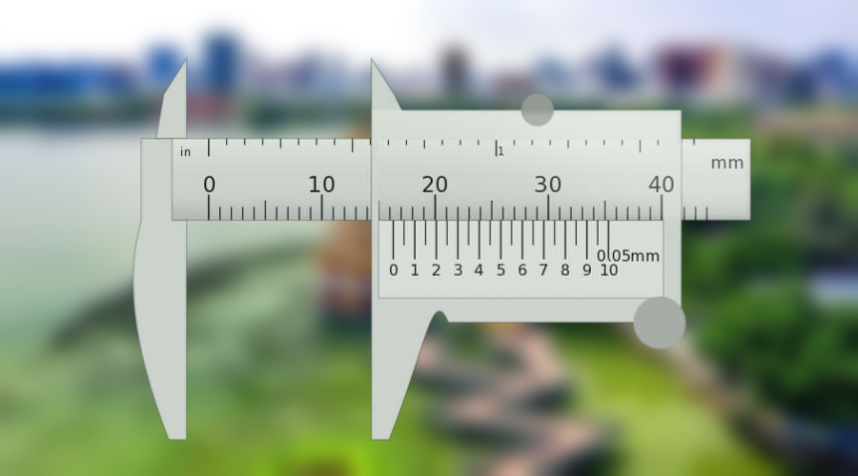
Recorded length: 16.3 mm
